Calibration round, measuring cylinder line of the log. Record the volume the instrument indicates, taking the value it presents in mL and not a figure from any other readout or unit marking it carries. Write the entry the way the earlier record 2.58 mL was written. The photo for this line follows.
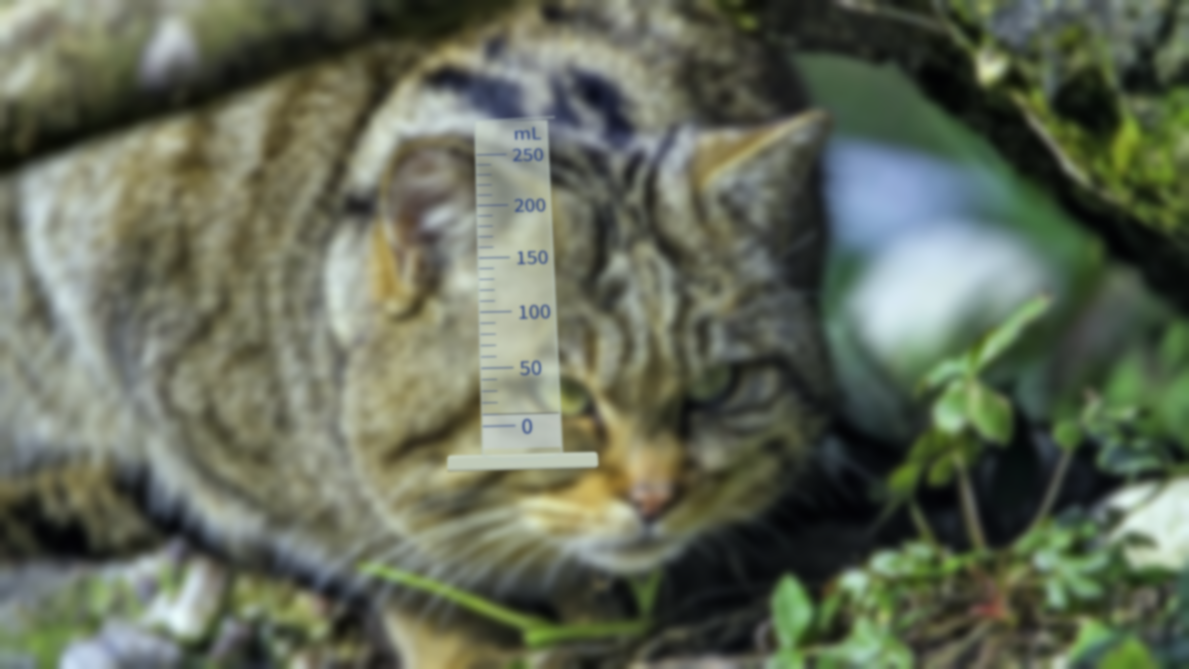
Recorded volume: 10 mL
